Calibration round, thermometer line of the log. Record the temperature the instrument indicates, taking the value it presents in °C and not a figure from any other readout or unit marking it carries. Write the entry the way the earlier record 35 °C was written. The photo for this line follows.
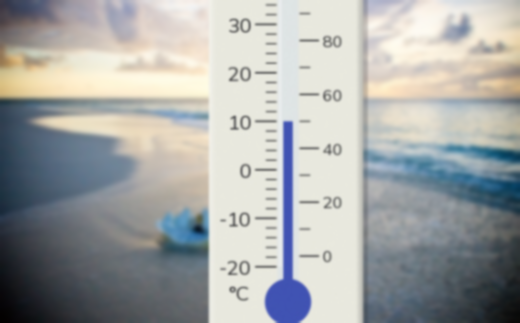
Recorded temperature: 10 °C
